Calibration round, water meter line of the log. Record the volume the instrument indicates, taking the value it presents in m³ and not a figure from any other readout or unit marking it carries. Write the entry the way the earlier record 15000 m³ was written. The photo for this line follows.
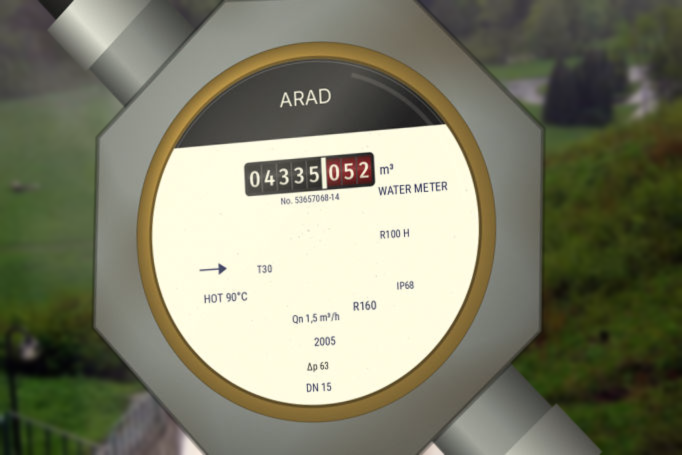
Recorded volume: 4335.052 m³
